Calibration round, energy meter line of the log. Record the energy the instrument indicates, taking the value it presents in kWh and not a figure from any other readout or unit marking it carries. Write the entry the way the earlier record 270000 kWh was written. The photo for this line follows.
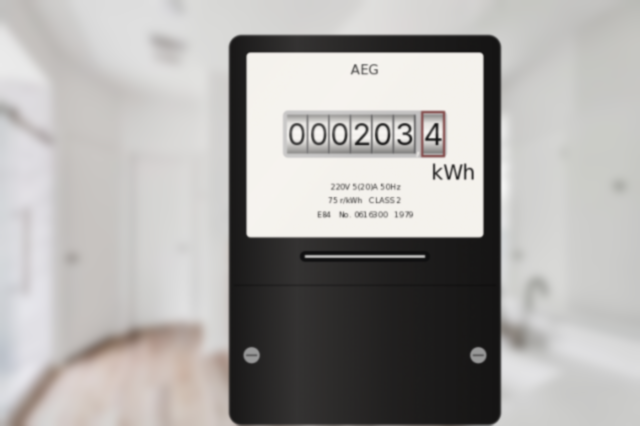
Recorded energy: 203.4 kWh
